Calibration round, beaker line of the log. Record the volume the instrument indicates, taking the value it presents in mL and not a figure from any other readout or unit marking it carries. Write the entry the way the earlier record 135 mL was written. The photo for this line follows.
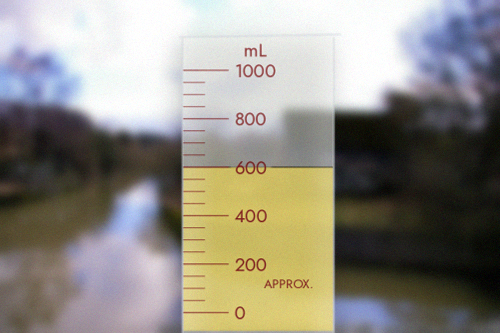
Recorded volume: 600 mL
